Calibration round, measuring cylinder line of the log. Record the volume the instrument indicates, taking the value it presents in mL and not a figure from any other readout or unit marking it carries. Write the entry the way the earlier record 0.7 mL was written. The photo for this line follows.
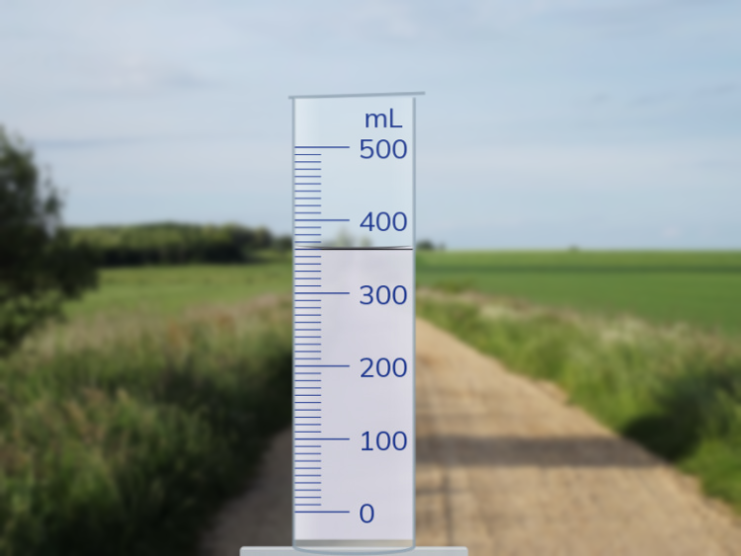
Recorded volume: 360 mL
